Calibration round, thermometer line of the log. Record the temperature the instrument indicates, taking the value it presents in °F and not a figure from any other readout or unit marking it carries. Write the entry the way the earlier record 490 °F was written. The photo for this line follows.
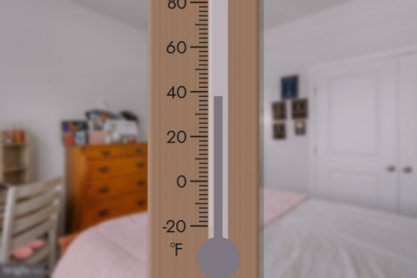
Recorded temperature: 38 °F
